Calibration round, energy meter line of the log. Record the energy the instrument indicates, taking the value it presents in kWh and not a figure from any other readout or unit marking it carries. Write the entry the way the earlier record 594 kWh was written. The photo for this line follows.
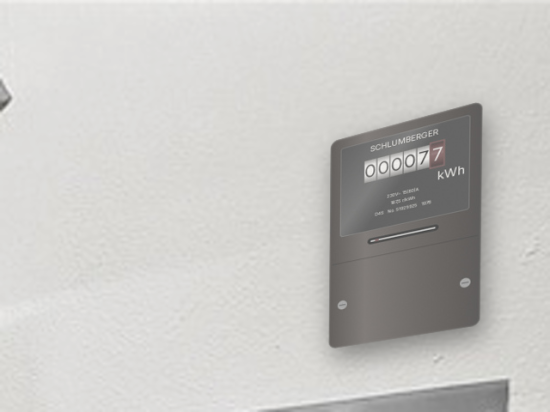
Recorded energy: 7.7 kWh
